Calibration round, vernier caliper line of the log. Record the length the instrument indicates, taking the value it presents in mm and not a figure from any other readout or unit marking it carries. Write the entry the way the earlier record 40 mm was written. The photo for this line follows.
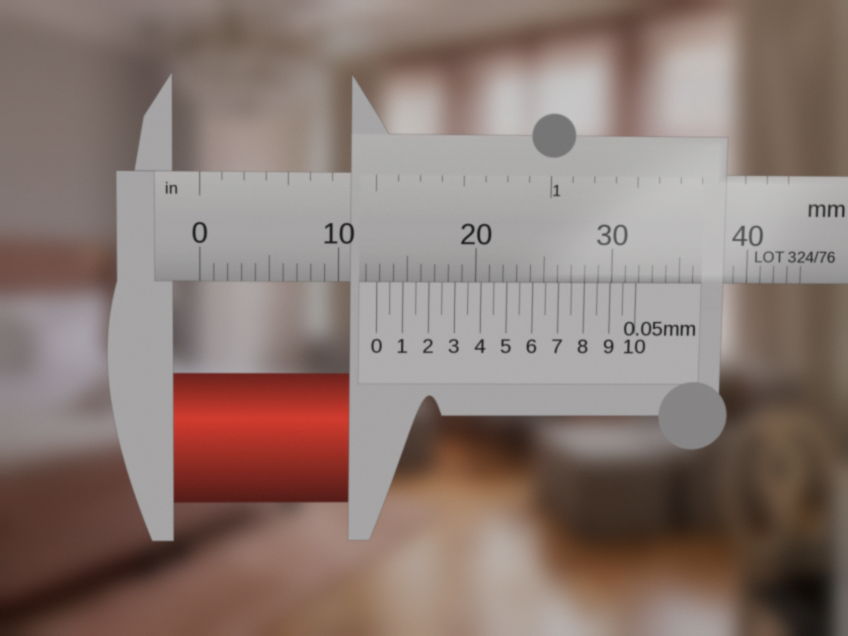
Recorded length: 12.8 mm
